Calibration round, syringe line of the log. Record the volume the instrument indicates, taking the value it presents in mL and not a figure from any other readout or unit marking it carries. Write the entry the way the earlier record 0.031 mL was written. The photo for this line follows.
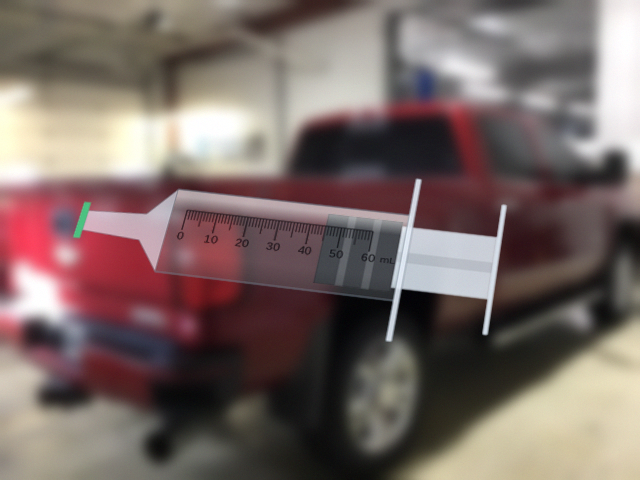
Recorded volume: 45 mL
